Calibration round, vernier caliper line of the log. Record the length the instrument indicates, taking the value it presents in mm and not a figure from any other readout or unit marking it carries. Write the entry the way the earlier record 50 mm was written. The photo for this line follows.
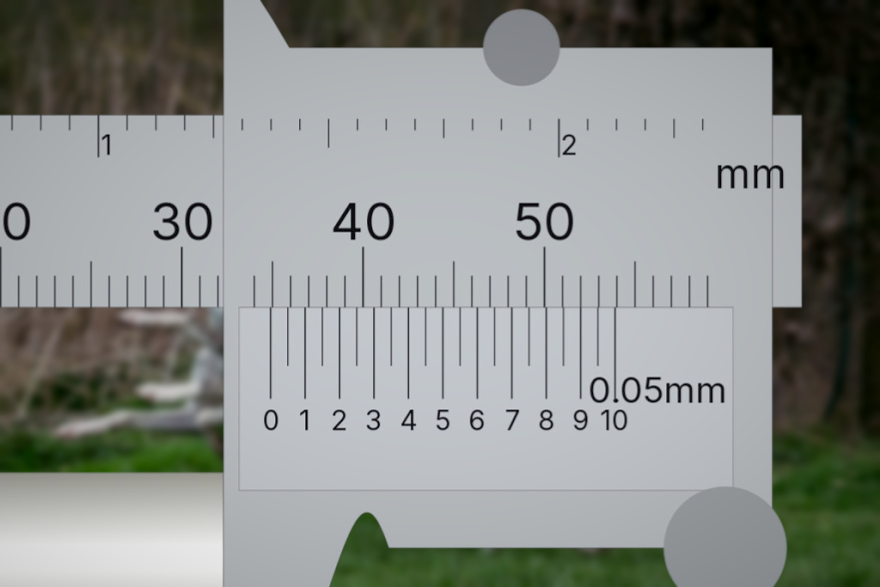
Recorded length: 34.9 mm
